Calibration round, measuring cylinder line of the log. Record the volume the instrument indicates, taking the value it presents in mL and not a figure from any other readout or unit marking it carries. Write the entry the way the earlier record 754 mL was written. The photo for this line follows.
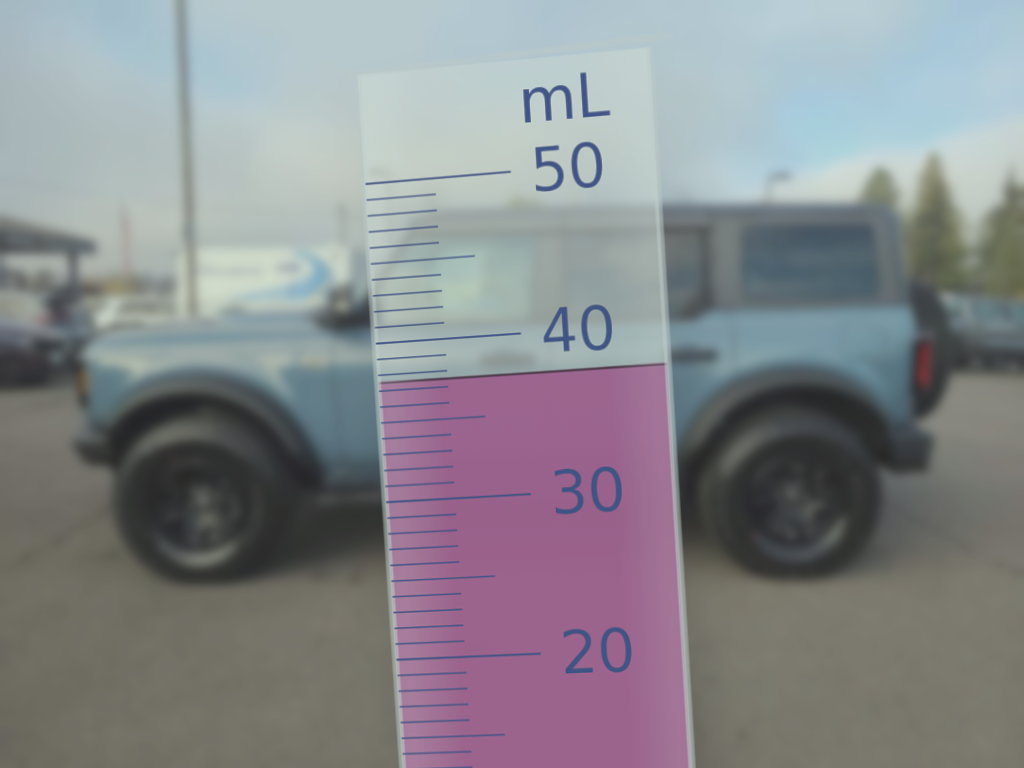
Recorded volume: 37.5 mL
